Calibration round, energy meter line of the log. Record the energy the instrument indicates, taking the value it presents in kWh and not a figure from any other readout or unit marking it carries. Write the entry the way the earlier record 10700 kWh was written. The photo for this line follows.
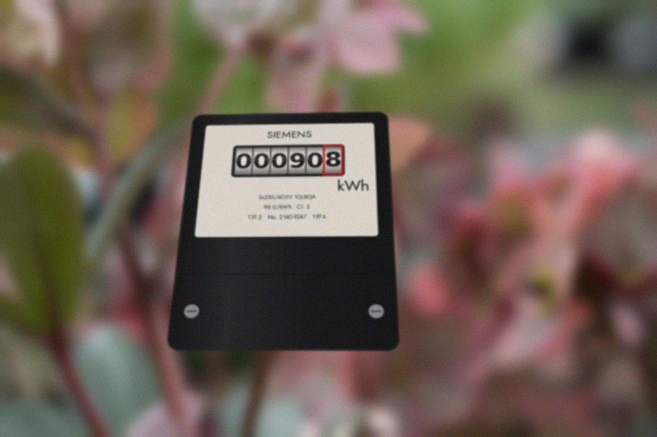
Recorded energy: 90.8 kWh
